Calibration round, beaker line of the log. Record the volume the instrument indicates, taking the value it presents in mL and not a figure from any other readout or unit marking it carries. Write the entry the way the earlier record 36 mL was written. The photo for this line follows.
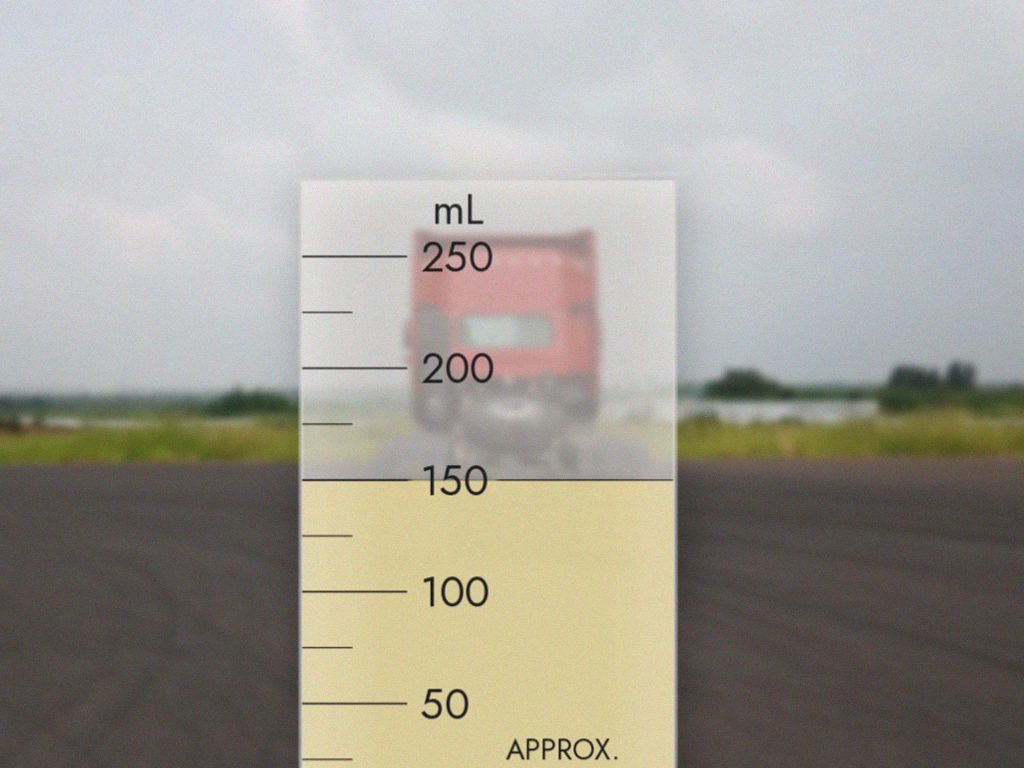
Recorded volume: 150 mL
